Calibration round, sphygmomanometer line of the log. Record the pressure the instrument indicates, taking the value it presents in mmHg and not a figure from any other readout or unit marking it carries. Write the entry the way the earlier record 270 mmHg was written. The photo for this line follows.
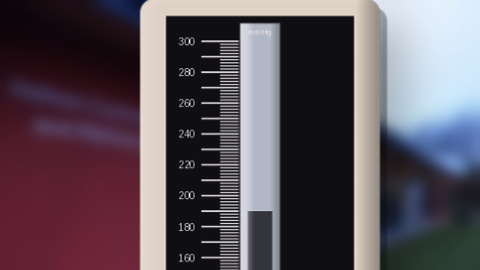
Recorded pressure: 190 mmHg
